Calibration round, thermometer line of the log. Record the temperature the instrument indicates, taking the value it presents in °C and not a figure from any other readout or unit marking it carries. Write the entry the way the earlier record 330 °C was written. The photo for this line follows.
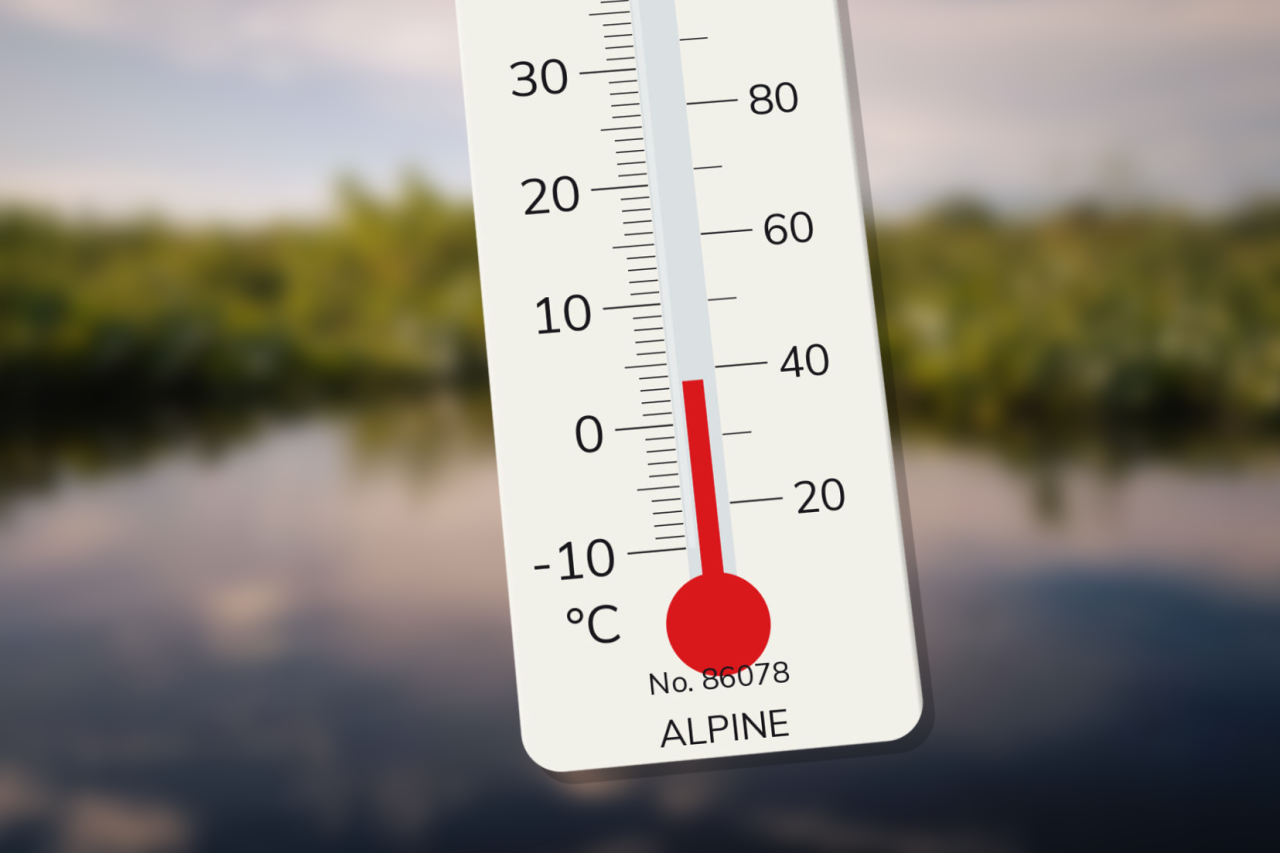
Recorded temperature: 3.5 °C
